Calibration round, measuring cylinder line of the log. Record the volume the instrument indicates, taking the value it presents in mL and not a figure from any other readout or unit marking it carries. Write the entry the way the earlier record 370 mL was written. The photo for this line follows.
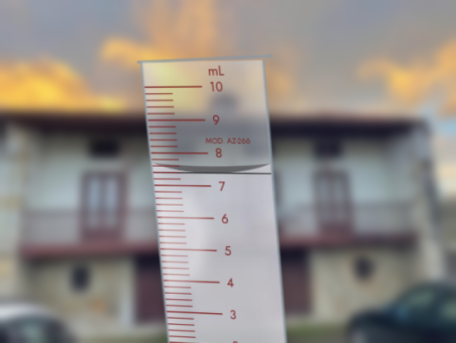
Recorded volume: 7.4 mL
